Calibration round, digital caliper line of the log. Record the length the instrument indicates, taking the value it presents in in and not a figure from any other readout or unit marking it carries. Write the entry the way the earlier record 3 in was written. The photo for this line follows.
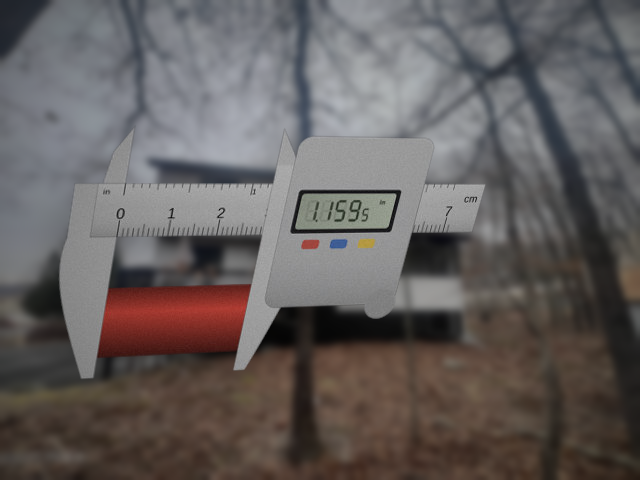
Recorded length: 1.1595 in
